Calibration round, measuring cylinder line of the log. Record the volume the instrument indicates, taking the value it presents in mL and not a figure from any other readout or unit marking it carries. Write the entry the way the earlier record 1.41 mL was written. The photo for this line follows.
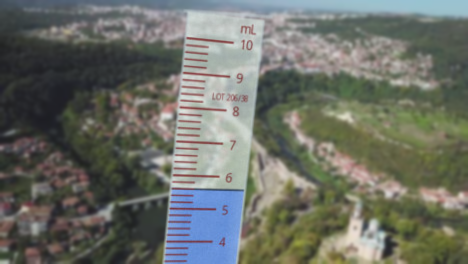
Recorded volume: 5.6 mL
